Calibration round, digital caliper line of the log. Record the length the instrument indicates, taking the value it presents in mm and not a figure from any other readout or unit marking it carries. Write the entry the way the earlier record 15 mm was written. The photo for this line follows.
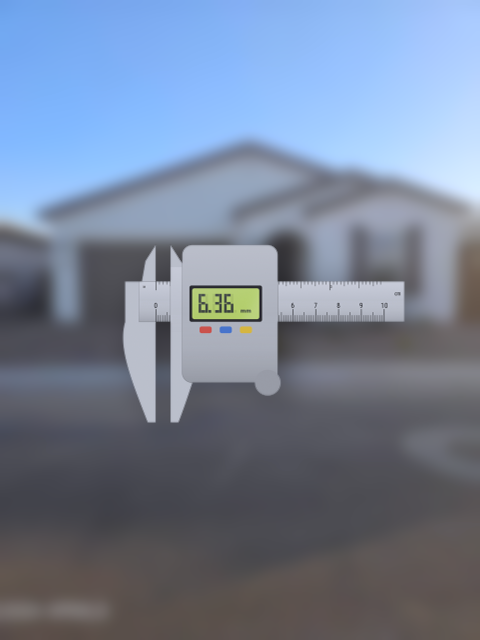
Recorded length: 6.36 mm
